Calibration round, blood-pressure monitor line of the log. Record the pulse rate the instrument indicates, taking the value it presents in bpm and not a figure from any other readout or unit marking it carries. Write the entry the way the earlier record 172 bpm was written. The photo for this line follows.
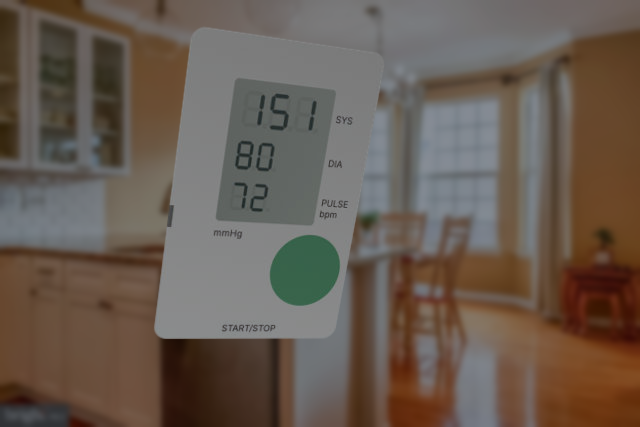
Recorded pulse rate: 72 bpm
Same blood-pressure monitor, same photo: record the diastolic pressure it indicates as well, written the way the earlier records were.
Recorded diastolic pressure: 80 mmHg
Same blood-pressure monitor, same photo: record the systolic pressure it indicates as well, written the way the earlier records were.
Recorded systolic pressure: 151 mmHg
